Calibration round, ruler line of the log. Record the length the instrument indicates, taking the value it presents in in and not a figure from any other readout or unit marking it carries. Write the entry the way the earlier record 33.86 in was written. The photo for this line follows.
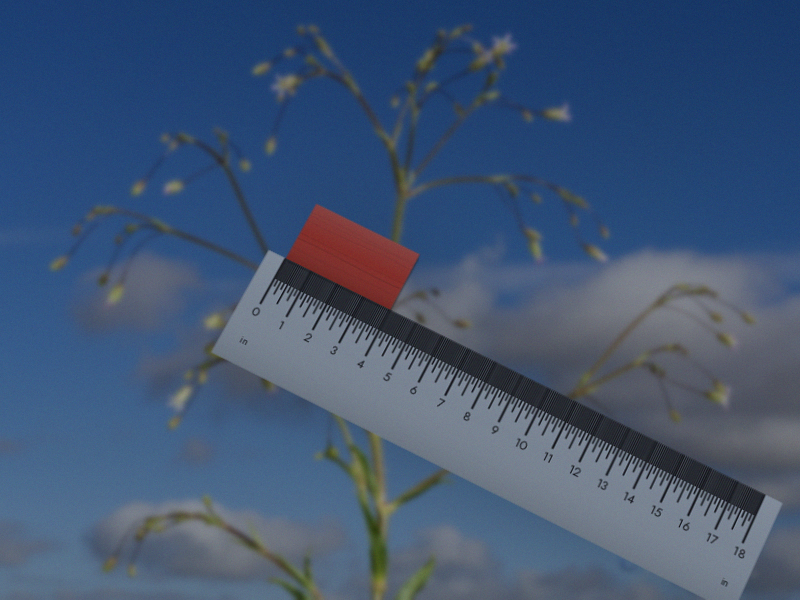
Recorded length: 4 in
